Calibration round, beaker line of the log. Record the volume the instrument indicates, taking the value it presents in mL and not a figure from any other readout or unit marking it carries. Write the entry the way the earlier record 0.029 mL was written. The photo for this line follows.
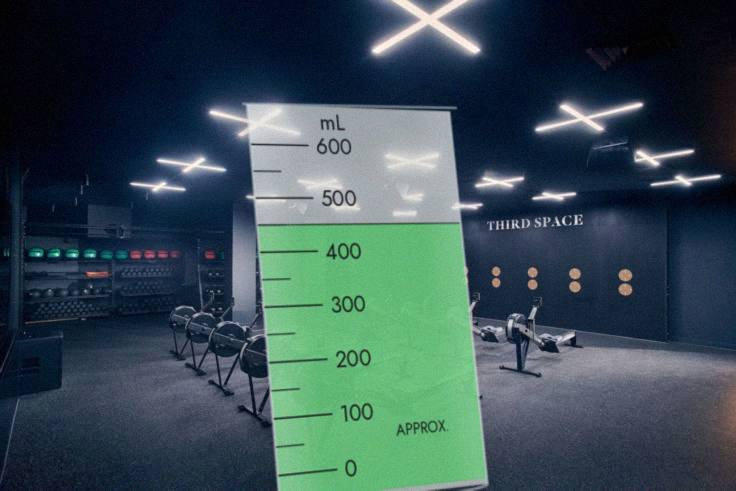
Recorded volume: 450 mL
